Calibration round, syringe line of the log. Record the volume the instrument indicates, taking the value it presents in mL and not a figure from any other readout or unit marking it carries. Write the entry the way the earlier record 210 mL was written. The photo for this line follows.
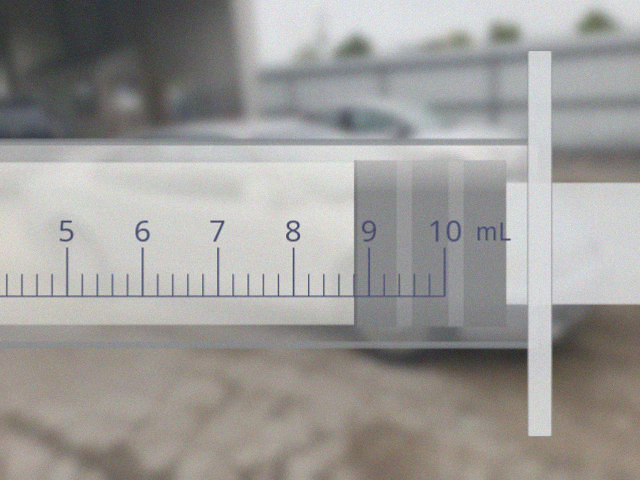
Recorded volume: 8.8 mL
